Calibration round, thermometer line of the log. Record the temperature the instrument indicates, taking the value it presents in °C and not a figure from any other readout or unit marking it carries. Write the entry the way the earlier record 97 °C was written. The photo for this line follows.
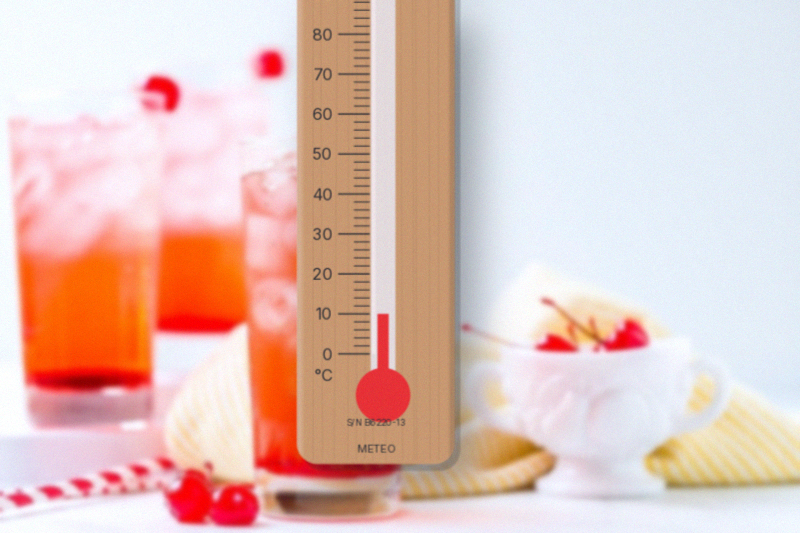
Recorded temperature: 10 °C
